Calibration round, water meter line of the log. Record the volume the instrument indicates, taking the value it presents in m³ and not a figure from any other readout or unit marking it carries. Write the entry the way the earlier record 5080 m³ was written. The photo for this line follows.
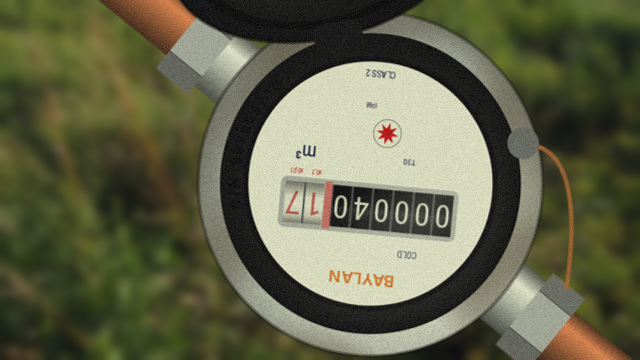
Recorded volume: 40.17 m³
